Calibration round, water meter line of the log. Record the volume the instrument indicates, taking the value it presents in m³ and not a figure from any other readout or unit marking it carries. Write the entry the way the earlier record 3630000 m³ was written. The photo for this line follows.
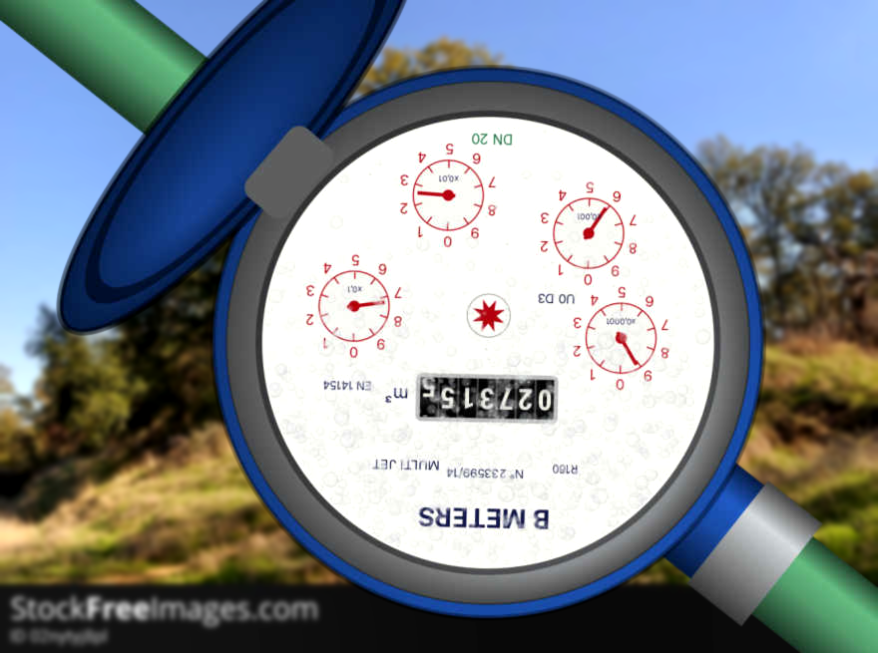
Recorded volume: 273154.7259 m³
